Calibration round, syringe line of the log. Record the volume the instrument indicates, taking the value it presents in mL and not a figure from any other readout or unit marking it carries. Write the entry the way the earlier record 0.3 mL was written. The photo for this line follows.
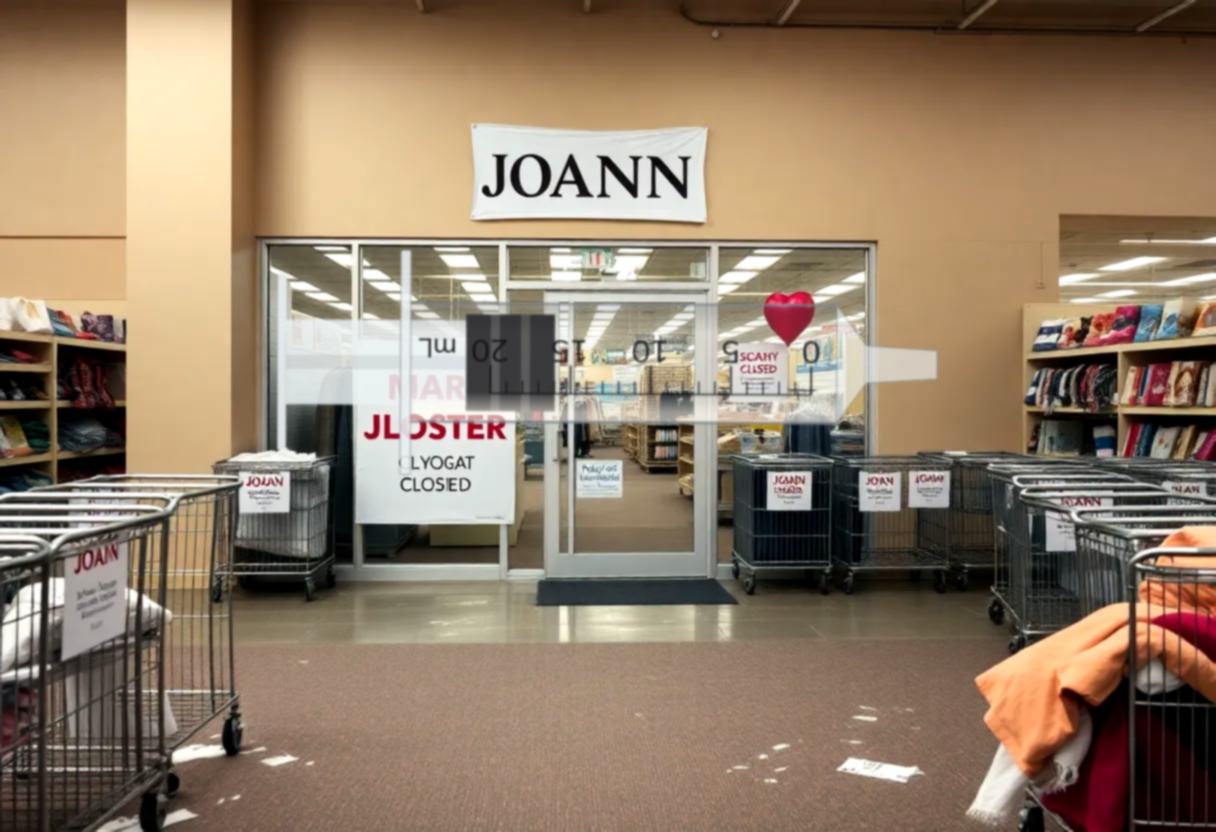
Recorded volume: 16 mL
